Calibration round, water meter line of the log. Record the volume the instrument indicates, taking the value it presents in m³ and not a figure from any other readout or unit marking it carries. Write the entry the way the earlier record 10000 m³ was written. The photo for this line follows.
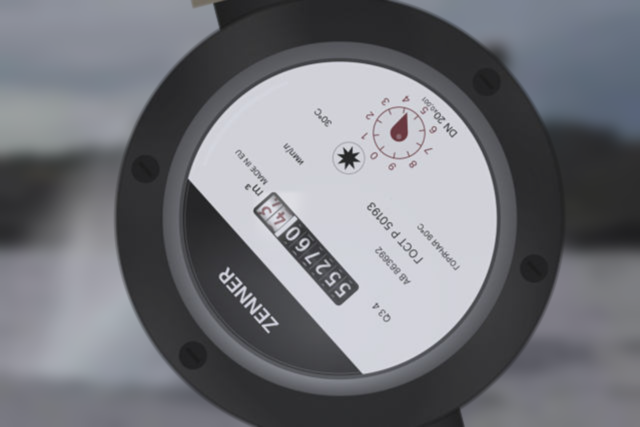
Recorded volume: 552760.434 m³
